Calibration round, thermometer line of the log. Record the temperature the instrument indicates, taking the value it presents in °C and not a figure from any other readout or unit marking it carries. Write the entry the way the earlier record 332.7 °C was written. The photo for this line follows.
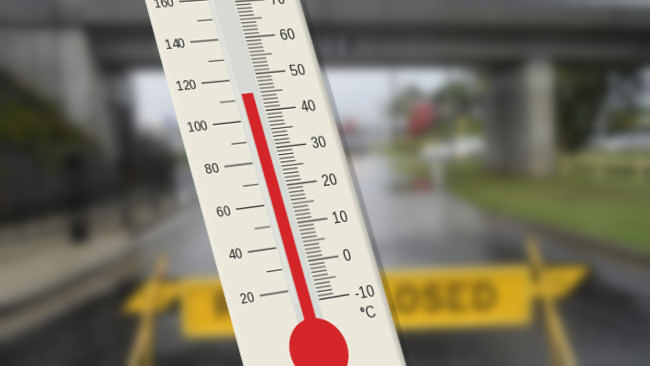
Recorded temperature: 45 °C
